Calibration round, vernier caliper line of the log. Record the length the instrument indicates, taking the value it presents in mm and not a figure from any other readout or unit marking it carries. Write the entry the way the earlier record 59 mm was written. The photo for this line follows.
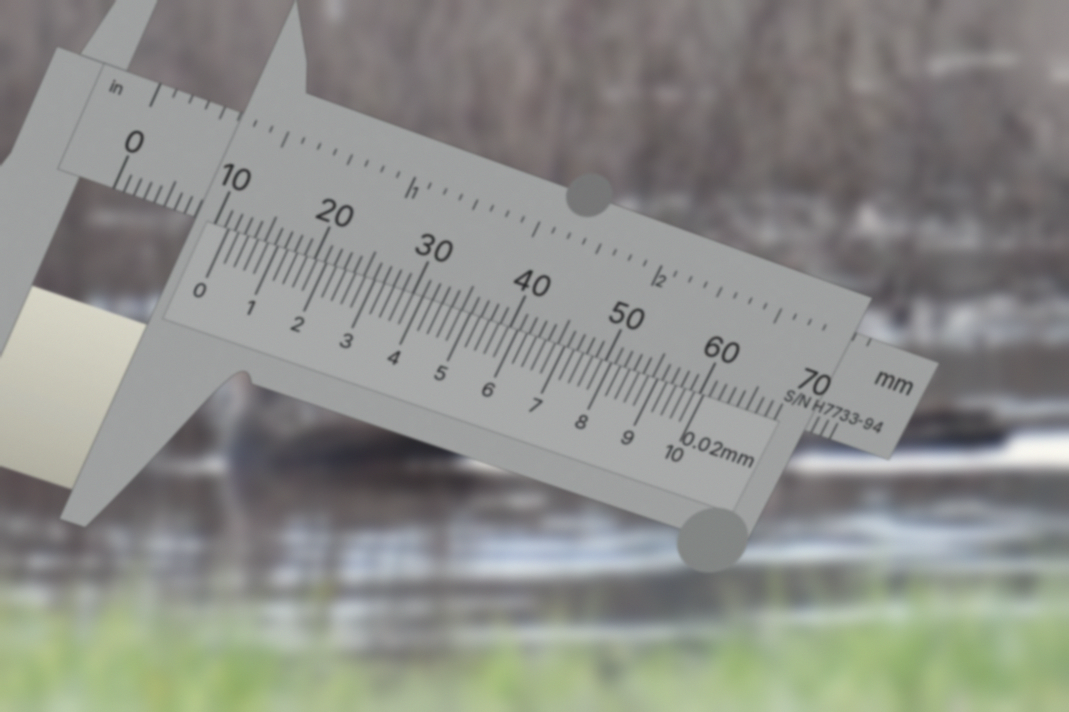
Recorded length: 11.4 mm
